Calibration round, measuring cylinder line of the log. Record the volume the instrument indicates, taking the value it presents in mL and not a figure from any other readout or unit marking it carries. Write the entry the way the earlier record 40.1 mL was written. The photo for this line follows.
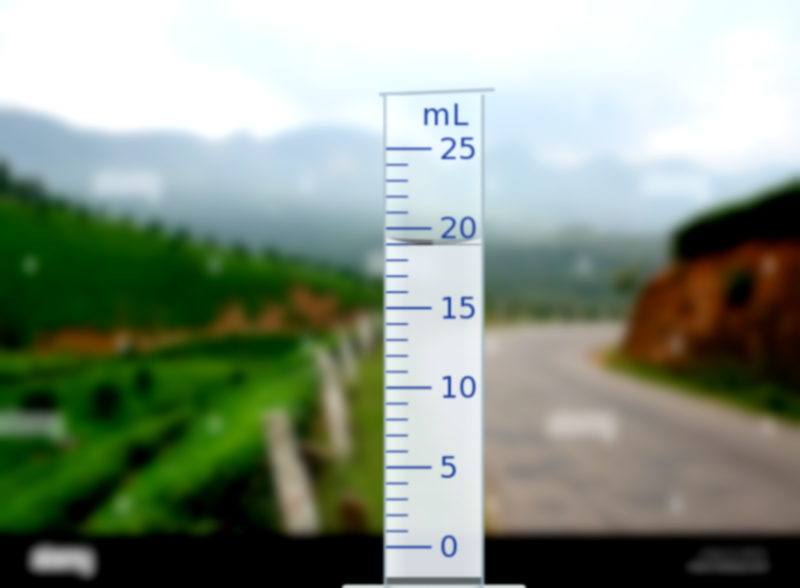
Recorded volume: 19 mL
